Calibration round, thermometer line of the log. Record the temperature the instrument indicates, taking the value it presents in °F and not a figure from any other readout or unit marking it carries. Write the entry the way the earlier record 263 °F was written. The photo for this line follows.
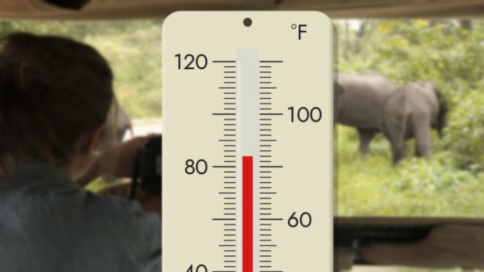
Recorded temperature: 84 °F
